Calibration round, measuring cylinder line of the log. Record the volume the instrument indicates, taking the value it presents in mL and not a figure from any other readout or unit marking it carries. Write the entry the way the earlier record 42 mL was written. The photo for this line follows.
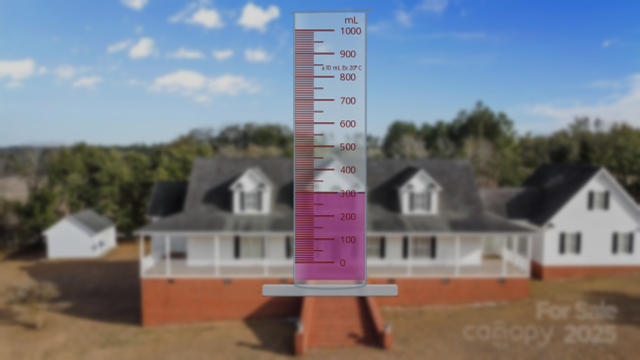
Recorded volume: 300 mL
